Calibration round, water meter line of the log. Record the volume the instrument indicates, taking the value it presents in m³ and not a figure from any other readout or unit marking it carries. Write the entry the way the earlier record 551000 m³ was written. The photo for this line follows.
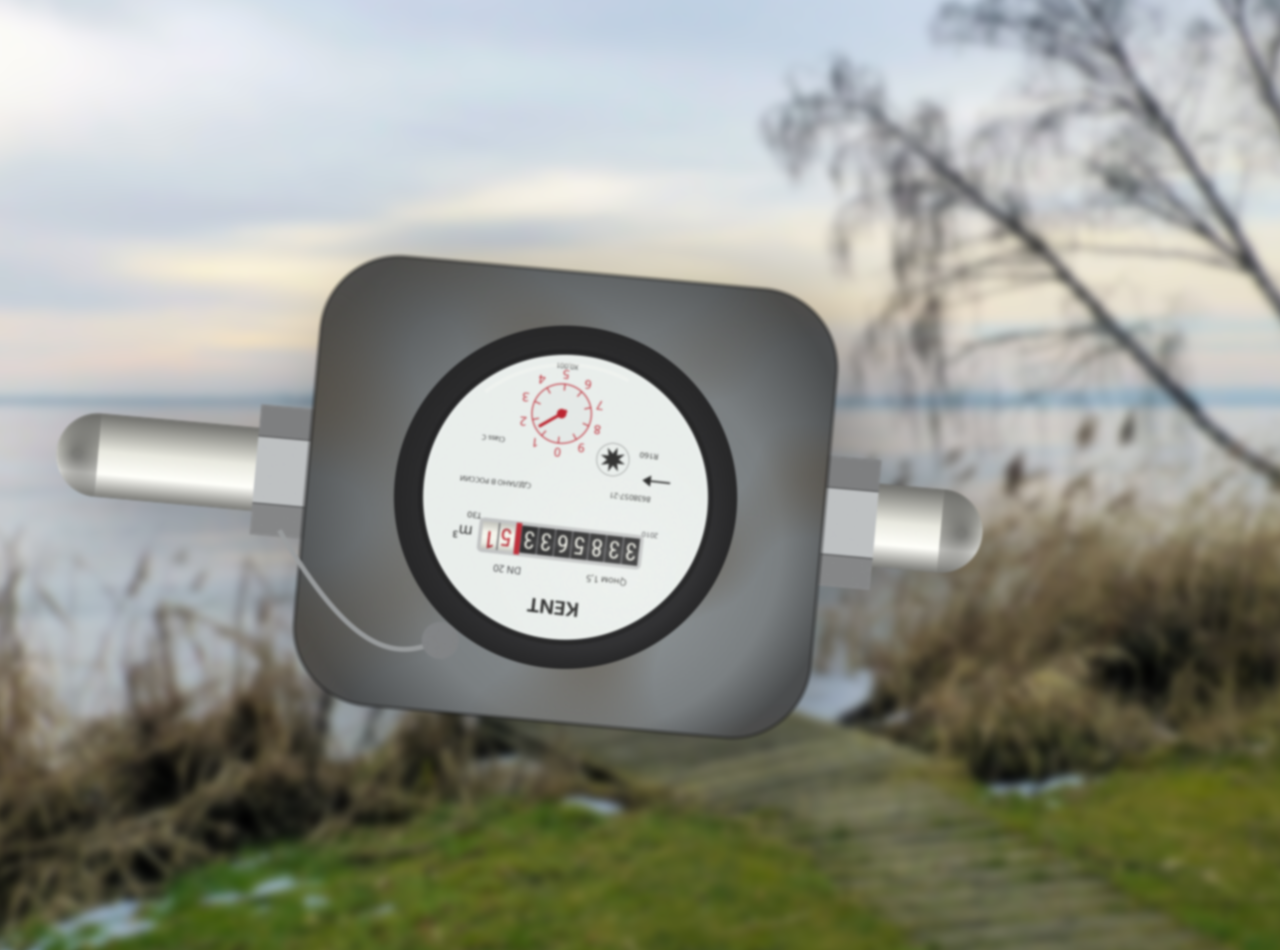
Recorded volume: 3385633.511 m³
